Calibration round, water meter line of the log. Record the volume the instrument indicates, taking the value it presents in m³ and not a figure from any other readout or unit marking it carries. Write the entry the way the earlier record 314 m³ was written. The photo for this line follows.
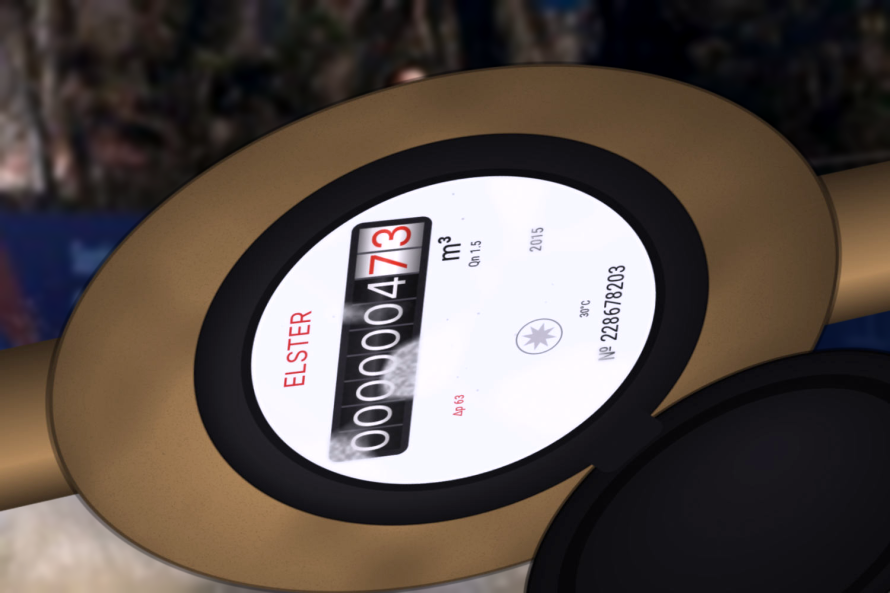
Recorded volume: 4.73 m³
